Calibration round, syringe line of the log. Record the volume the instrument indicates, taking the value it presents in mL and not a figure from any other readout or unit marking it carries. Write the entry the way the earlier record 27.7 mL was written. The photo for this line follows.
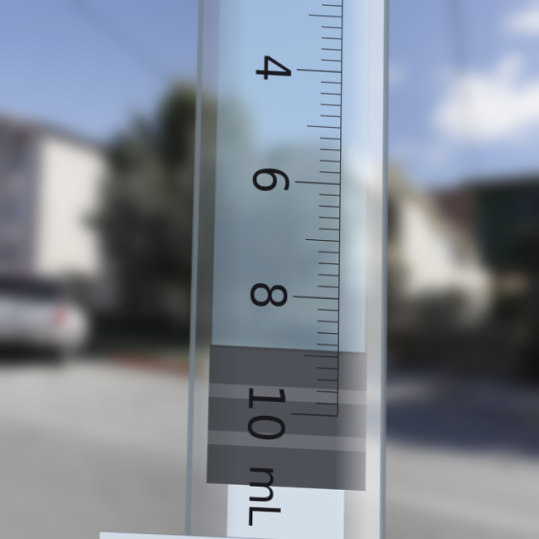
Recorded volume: 8.9 mL
